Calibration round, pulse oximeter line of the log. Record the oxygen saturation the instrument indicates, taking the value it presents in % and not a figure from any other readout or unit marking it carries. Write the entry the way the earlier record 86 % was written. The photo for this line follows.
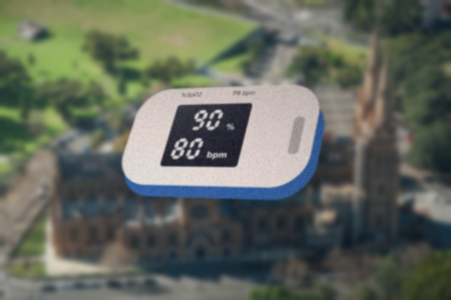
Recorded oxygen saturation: 90 %
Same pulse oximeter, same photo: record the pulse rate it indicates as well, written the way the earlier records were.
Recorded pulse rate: 80 bpm
